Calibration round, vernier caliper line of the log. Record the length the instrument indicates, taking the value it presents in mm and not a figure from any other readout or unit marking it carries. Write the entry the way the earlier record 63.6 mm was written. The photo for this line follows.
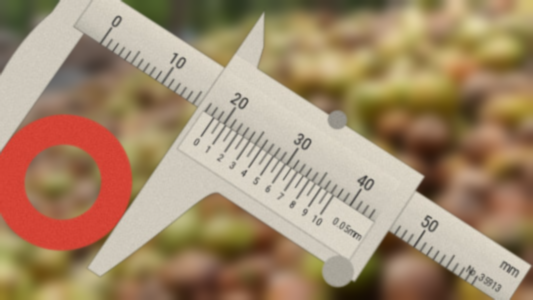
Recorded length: 18.4 mm
